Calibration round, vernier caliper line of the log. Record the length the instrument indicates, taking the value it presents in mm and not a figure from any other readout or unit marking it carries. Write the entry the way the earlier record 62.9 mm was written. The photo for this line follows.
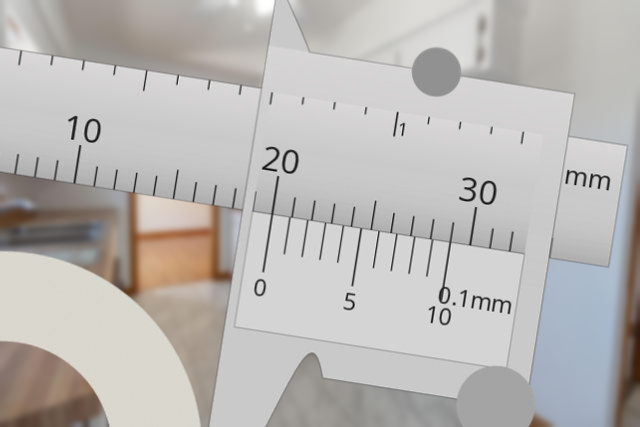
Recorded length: 20.0 mm
